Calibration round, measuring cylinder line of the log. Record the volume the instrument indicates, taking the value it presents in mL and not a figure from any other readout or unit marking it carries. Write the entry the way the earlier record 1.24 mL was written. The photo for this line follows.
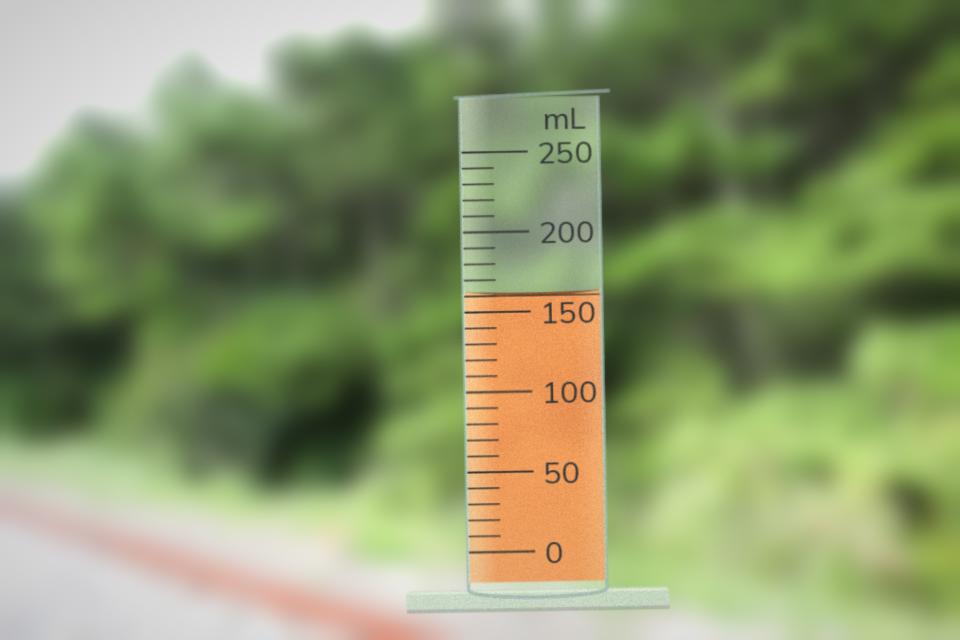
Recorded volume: 160 mL
